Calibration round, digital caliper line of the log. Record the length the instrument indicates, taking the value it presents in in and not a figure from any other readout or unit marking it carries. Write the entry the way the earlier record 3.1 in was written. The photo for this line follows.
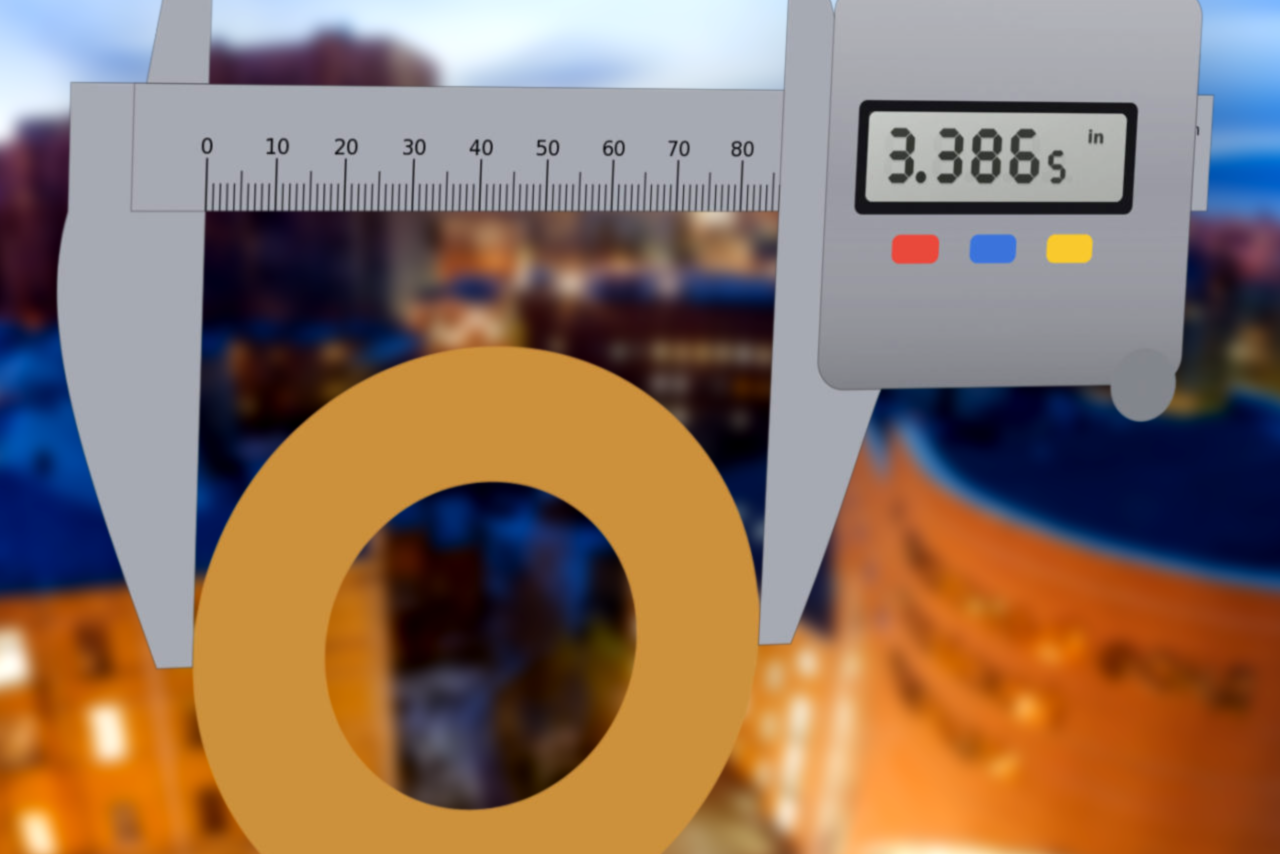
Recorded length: 3.3865 in
